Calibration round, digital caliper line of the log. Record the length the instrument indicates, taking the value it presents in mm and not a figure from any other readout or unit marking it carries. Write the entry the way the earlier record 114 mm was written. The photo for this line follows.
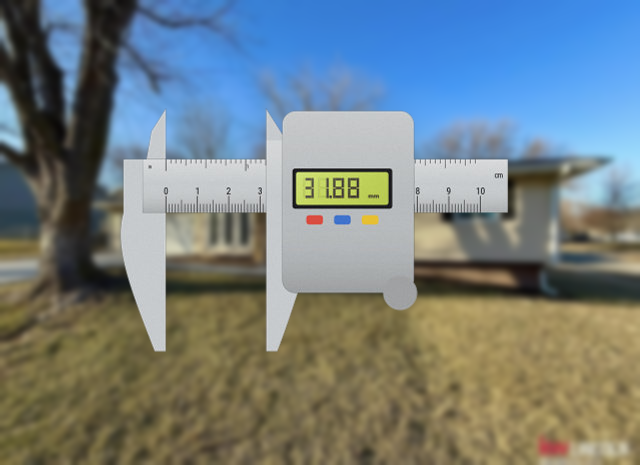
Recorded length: 31.88 mm
